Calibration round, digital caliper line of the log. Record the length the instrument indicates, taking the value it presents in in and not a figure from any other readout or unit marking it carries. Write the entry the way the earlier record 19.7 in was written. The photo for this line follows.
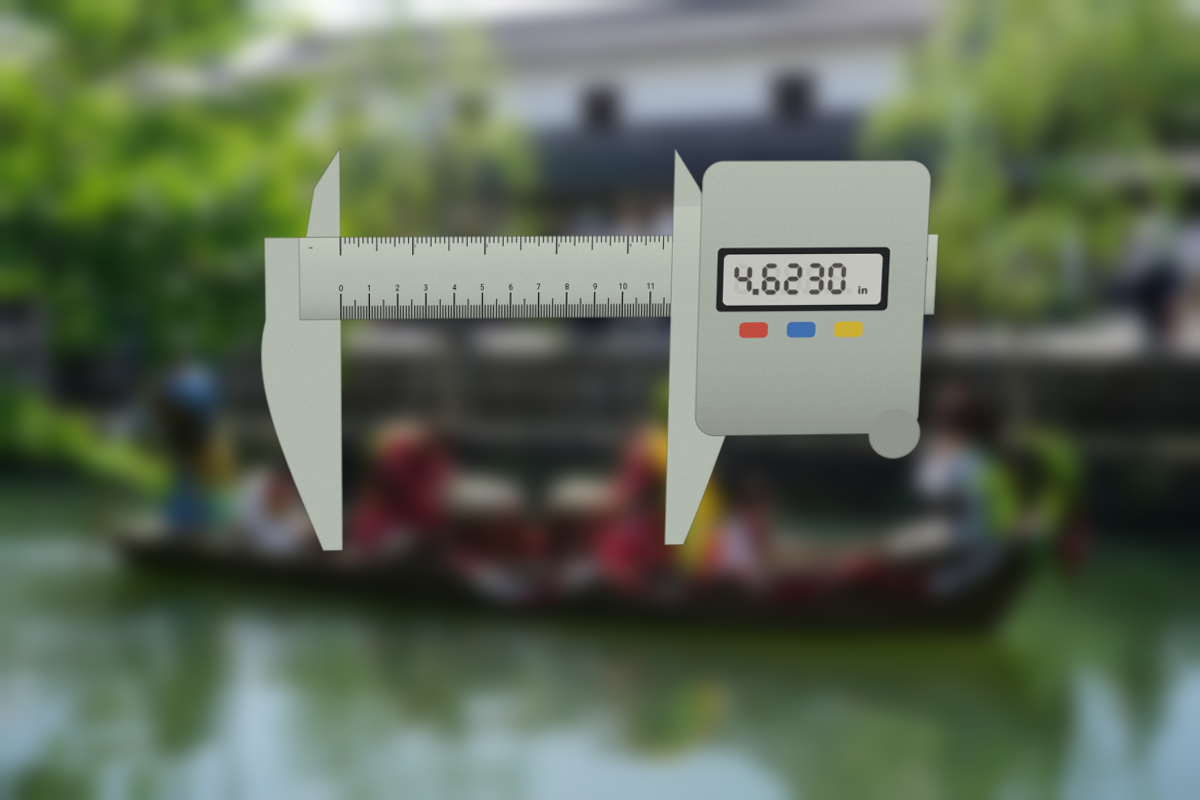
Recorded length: 4.6230 in
